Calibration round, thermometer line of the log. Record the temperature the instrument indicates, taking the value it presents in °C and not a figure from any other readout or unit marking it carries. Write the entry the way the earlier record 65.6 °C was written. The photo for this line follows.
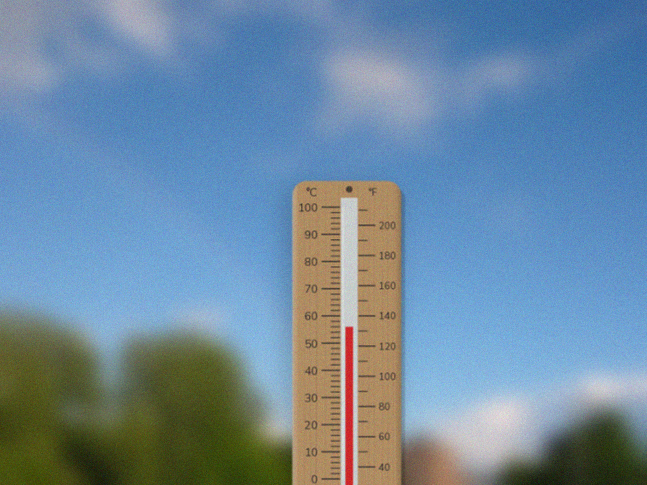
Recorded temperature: 56 °C
